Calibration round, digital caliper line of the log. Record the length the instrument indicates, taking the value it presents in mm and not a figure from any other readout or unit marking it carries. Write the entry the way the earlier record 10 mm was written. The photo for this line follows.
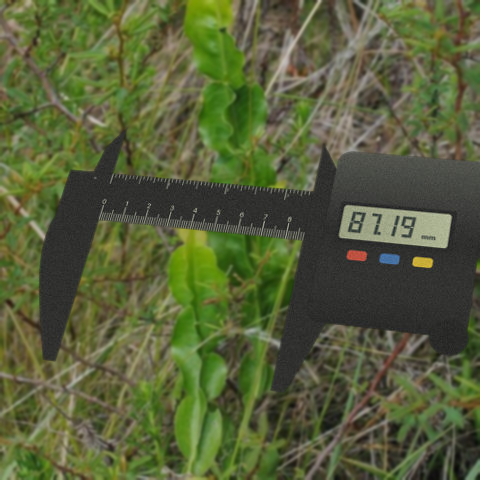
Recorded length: 87.19 mm
